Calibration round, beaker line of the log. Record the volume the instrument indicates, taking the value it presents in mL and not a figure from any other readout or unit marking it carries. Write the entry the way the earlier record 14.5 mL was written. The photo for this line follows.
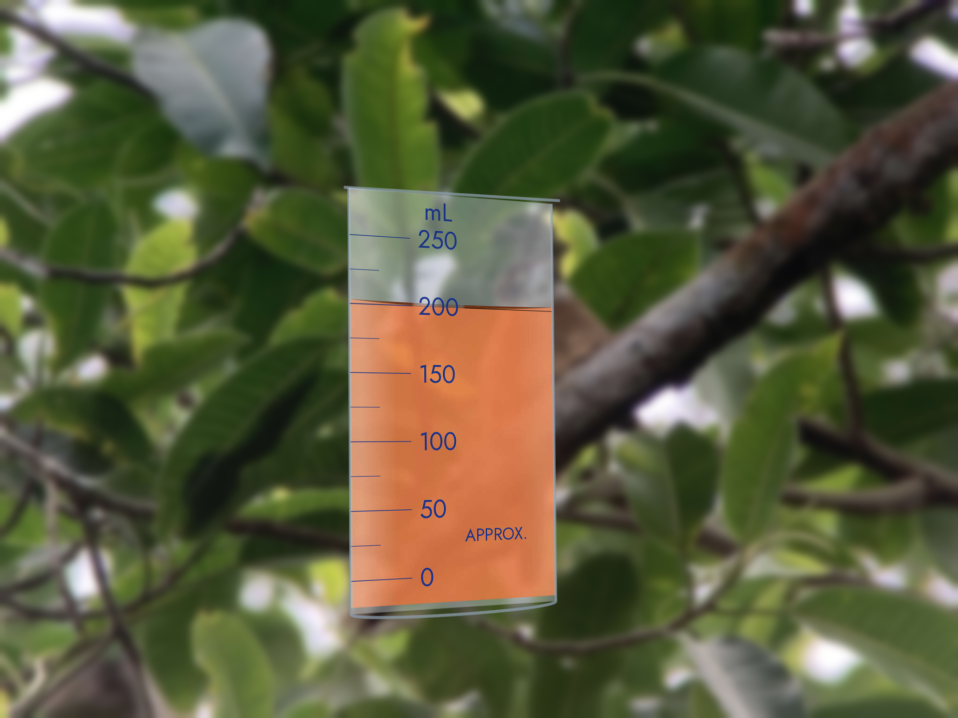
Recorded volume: 200 mL
